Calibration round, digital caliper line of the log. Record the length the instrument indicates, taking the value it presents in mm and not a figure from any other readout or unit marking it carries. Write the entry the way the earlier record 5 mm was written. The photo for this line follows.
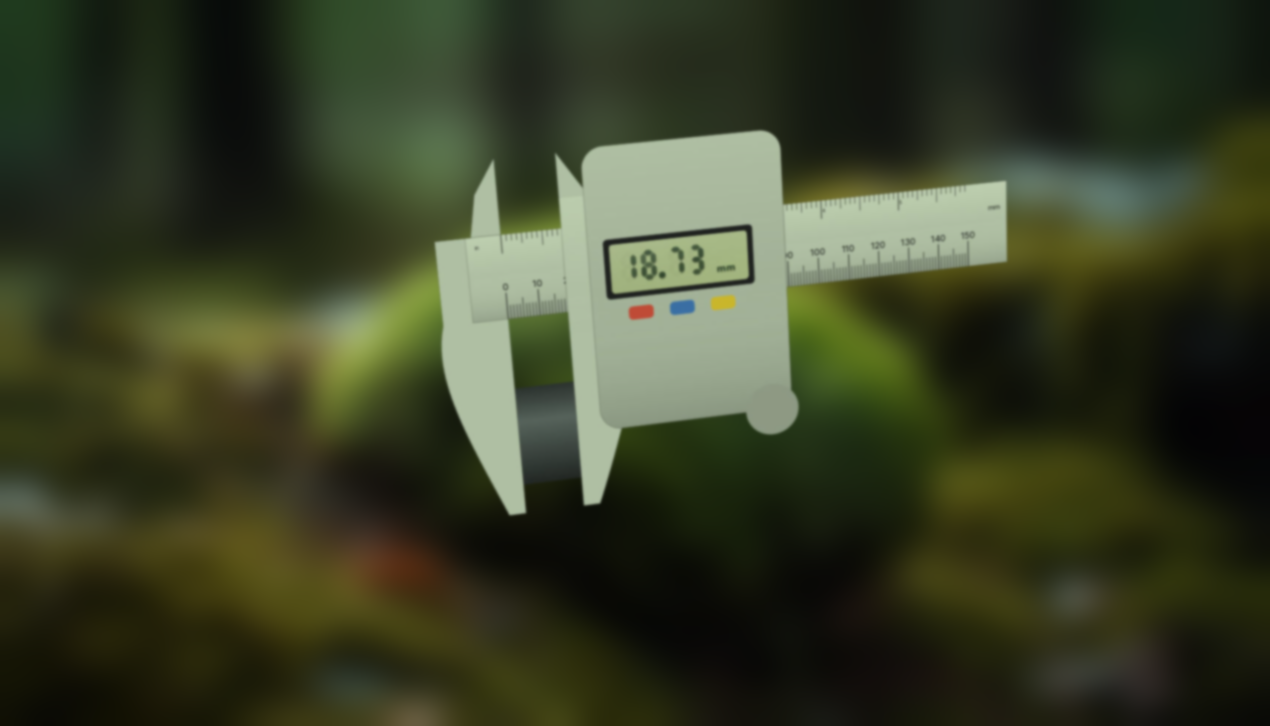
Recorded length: 18.73 mm
